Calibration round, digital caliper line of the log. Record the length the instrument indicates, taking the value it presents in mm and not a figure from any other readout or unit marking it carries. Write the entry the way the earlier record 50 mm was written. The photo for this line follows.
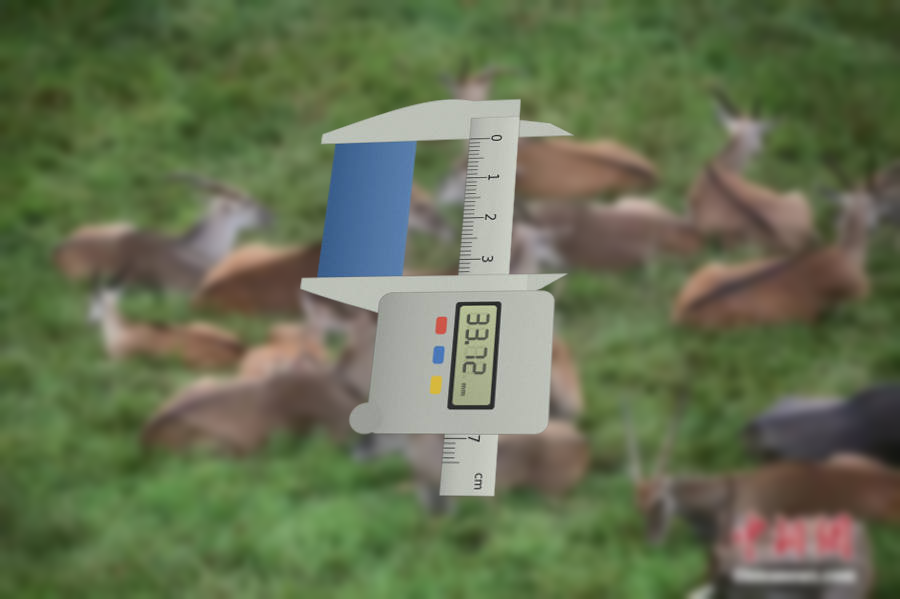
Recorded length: 33.72 mm
